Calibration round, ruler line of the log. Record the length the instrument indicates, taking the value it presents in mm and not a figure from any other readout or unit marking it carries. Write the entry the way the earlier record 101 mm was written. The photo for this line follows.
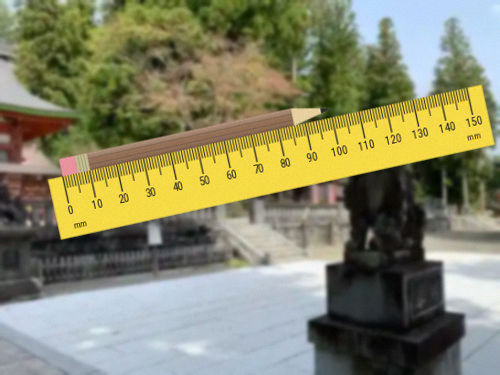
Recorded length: 100 mm
